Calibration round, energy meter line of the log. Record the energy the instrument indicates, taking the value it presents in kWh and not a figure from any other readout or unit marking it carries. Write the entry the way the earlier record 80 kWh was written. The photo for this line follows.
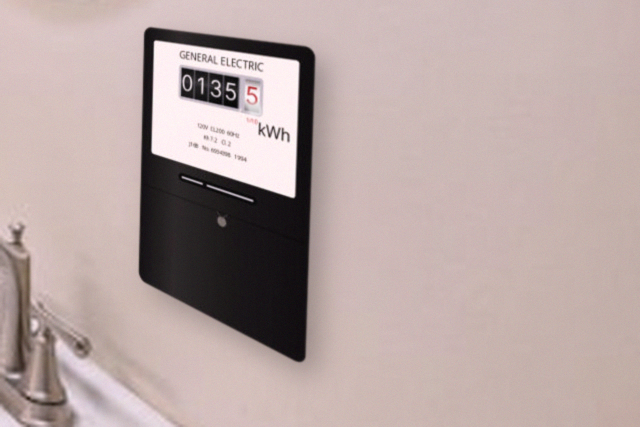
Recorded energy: 135.5 kWh
